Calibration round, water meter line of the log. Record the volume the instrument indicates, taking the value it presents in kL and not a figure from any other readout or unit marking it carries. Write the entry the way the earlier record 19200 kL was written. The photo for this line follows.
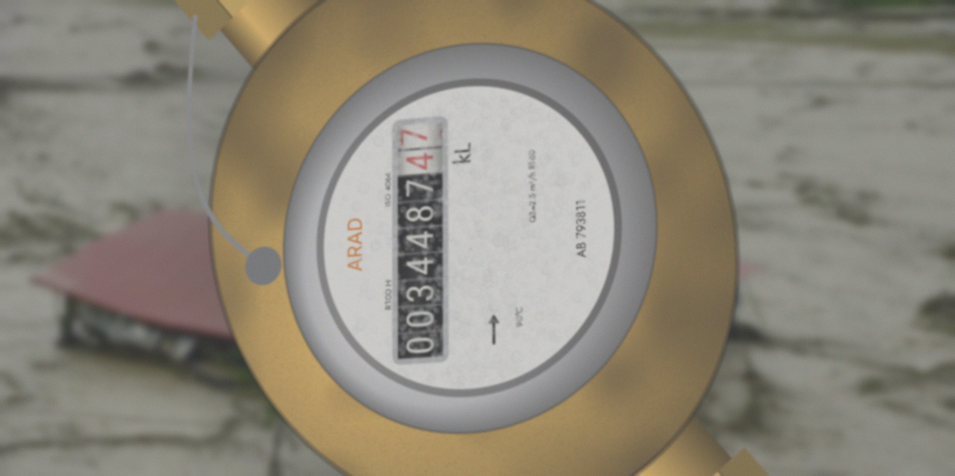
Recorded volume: 34487.47 kL
